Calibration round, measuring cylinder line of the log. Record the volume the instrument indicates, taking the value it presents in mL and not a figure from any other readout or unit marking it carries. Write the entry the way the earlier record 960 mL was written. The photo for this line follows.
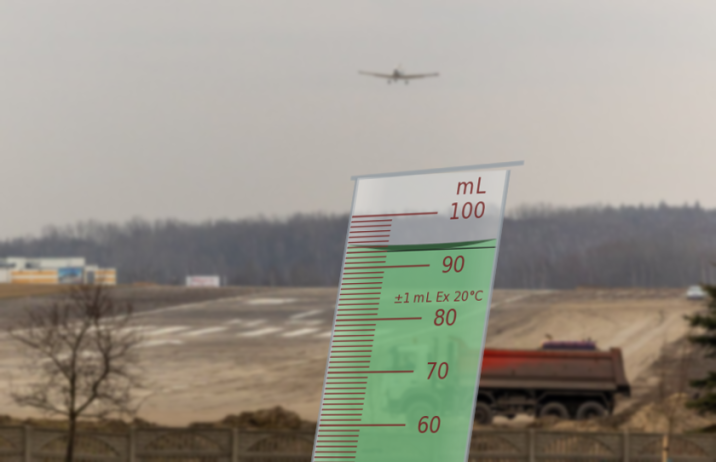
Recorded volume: 93 mL
